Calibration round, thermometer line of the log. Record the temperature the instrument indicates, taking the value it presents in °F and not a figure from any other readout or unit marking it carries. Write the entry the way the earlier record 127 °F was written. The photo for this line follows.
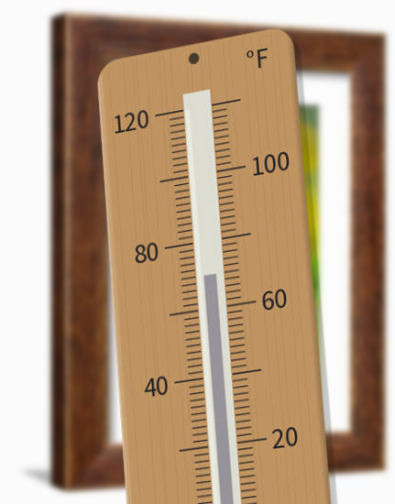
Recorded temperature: 70 °F
